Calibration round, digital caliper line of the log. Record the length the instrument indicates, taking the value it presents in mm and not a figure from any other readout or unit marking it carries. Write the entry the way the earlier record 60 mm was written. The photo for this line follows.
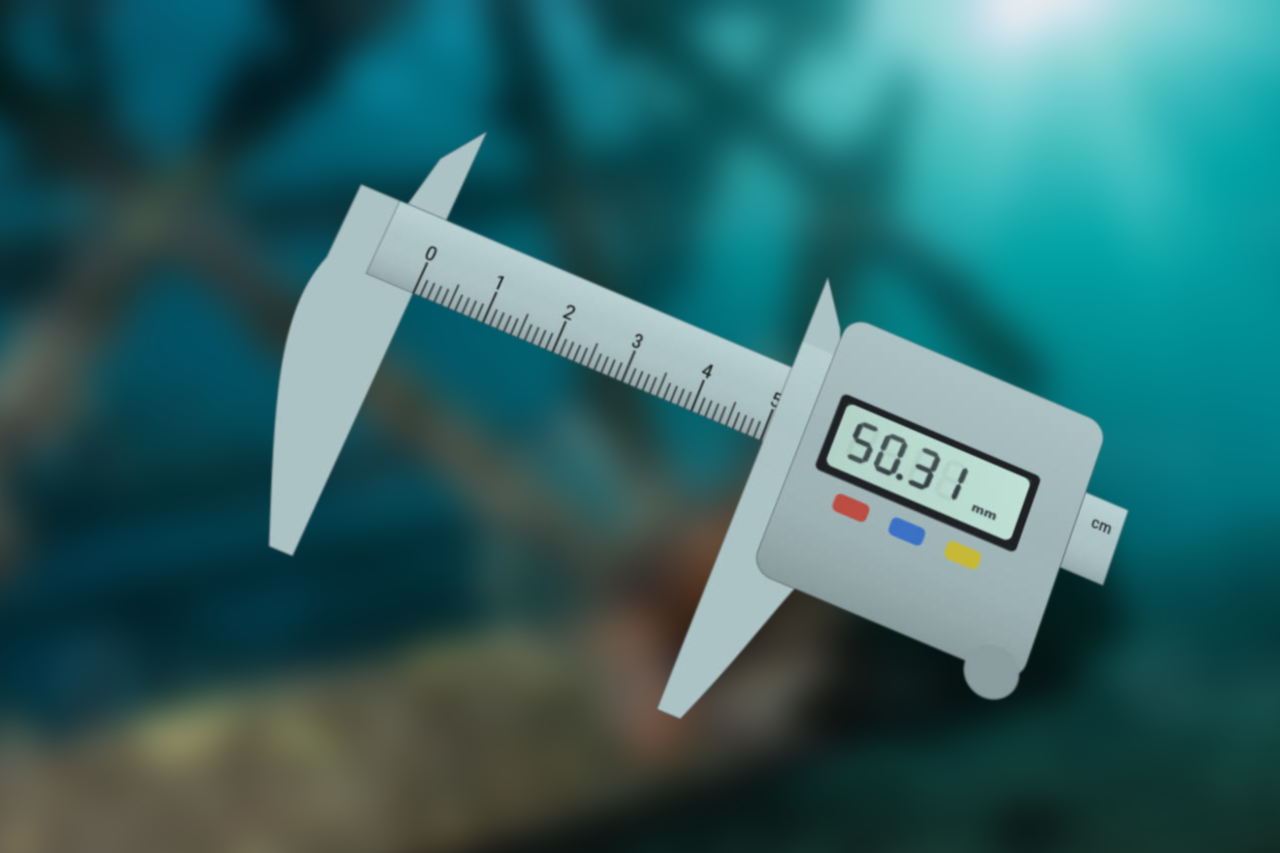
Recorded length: 50.31 mm
